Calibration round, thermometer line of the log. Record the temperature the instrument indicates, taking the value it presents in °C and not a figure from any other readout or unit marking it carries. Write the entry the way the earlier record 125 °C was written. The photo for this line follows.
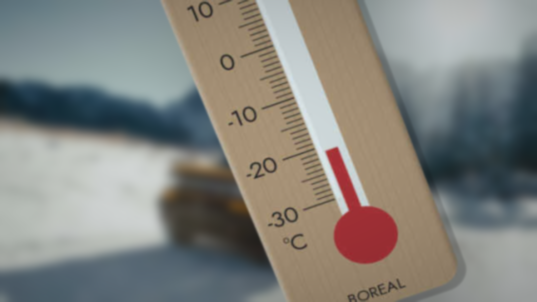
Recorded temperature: -21 °C
